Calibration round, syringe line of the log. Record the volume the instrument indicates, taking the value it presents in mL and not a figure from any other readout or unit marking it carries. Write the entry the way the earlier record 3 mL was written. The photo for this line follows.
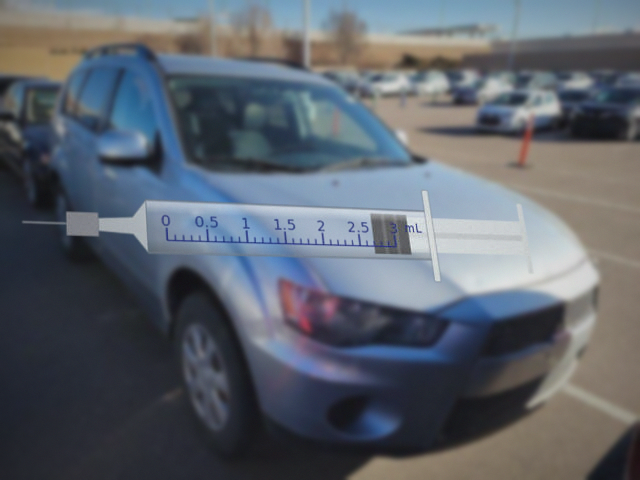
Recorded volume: 2.7 mL
